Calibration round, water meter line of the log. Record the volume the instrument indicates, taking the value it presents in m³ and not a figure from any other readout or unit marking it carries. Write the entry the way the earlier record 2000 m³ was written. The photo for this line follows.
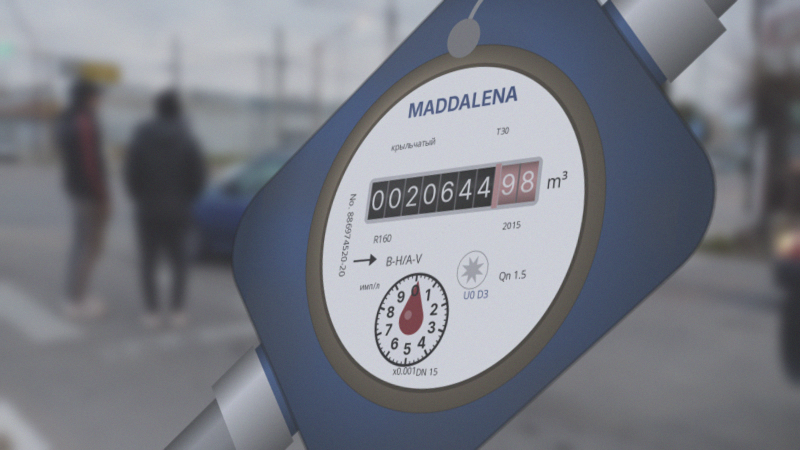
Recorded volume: 20644.980 m³
